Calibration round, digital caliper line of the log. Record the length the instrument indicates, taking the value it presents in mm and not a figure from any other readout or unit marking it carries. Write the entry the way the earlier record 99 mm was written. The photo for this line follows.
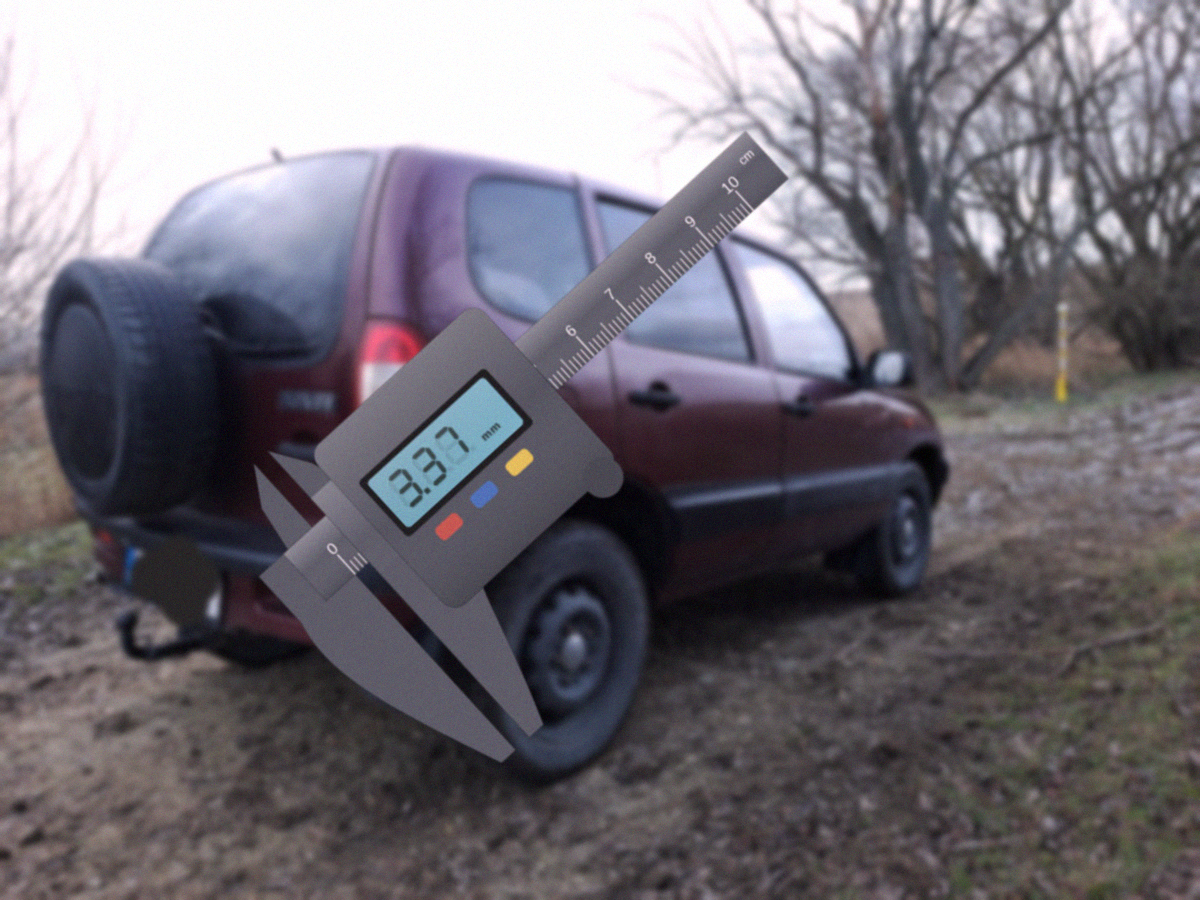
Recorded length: 3.37 mm
